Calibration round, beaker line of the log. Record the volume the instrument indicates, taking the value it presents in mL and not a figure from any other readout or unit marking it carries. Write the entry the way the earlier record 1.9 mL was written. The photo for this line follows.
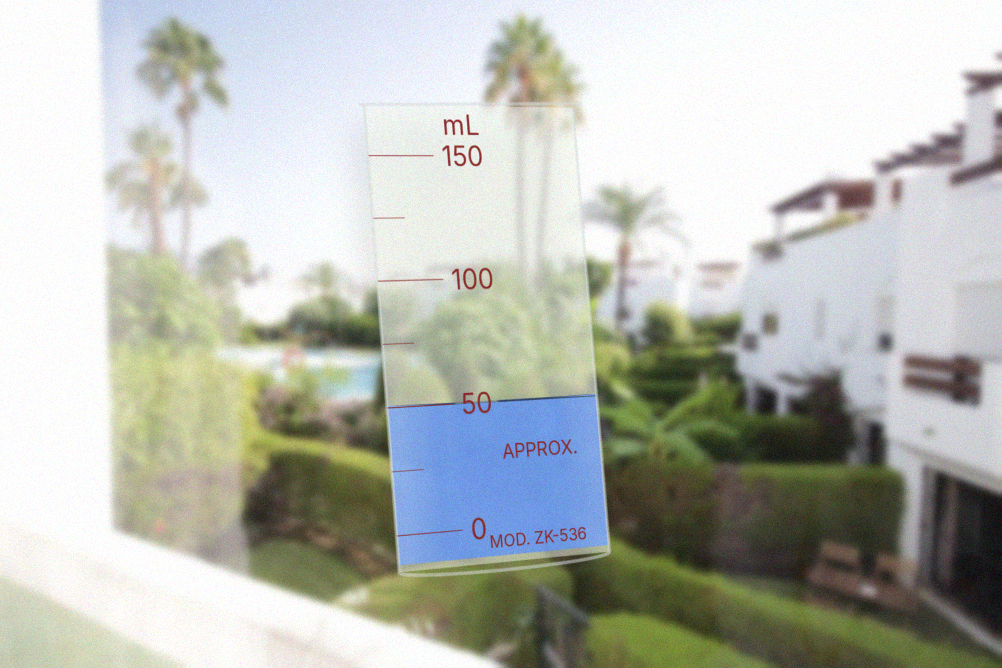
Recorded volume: 50 mL
